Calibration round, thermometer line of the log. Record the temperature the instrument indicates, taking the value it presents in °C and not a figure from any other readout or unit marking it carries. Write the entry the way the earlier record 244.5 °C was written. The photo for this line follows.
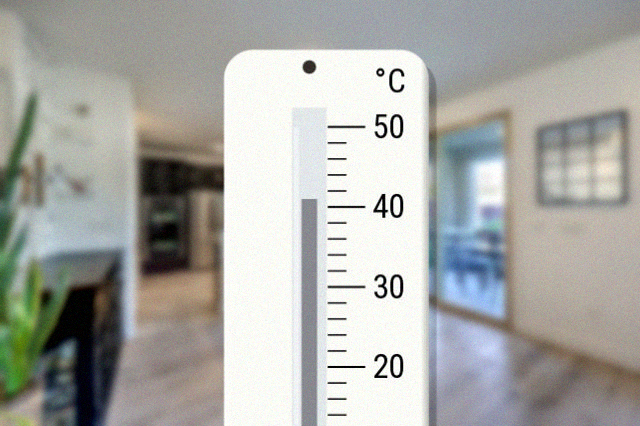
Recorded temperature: 41 °C
